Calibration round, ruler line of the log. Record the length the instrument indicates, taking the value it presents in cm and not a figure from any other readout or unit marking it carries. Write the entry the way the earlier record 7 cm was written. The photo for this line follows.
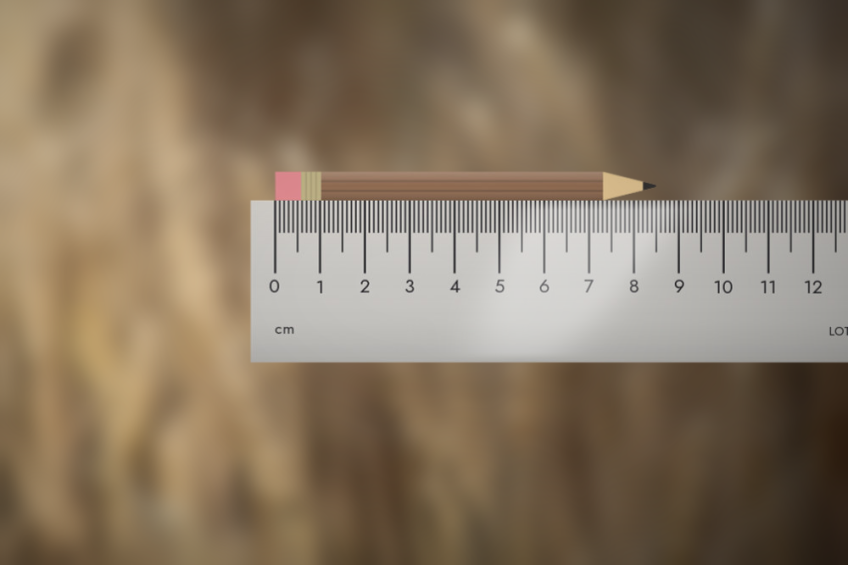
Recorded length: 8.5 cm
